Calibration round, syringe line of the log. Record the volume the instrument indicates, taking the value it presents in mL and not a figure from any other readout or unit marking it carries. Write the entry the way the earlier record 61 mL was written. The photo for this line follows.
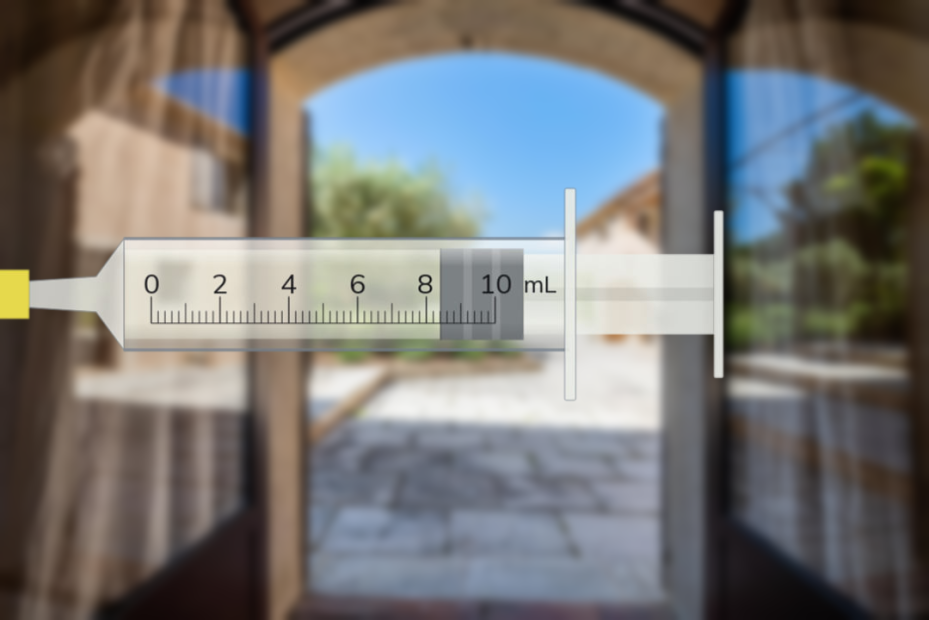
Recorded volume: 8.4 mL
